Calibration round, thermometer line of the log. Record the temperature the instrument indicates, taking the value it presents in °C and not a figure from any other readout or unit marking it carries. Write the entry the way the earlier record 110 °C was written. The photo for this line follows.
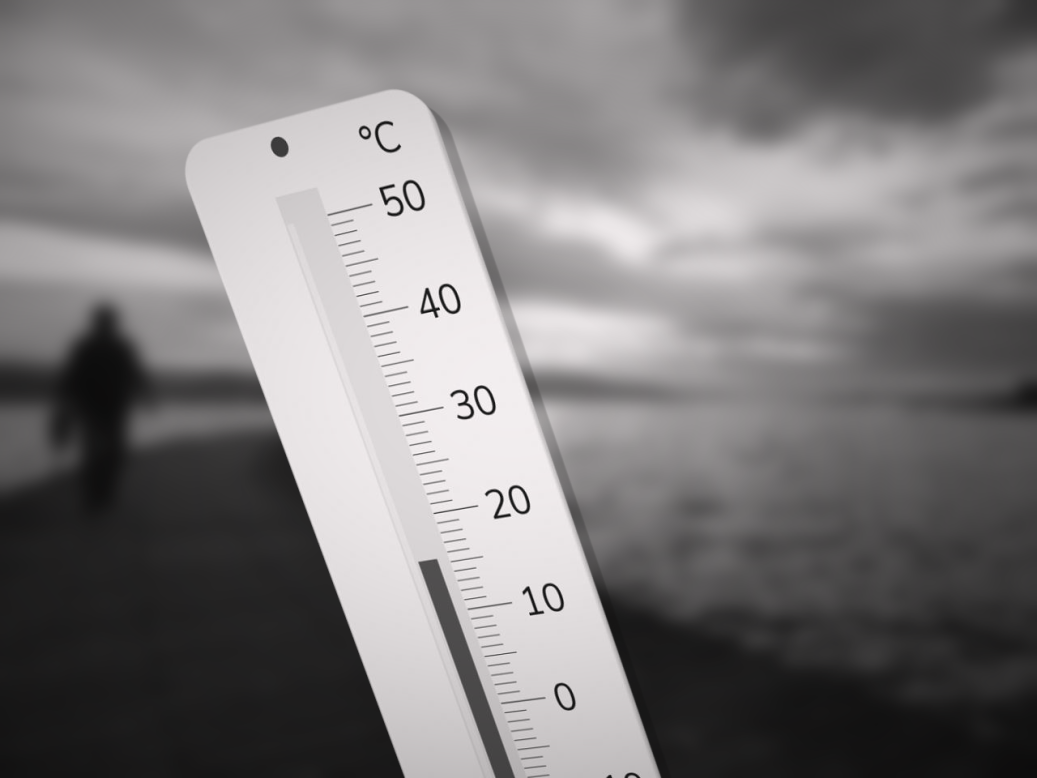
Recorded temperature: 15.5 °C
